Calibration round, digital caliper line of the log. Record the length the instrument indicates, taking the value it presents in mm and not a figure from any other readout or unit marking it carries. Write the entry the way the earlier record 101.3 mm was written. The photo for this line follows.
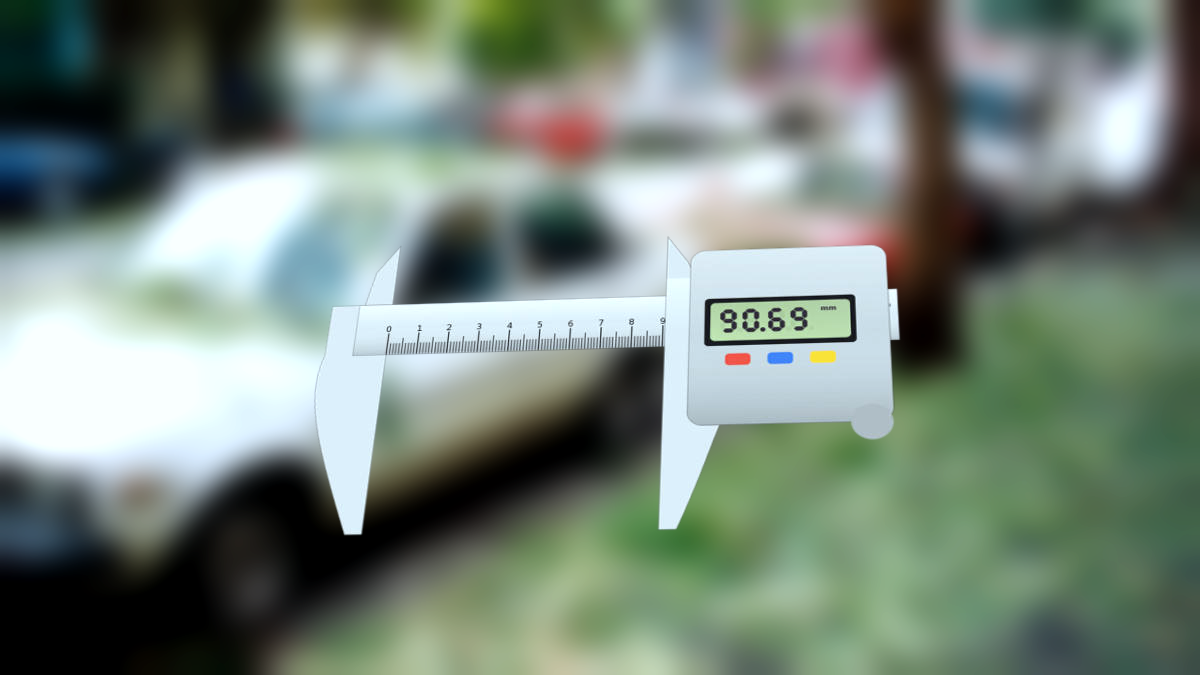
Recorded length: 90.69 mm
